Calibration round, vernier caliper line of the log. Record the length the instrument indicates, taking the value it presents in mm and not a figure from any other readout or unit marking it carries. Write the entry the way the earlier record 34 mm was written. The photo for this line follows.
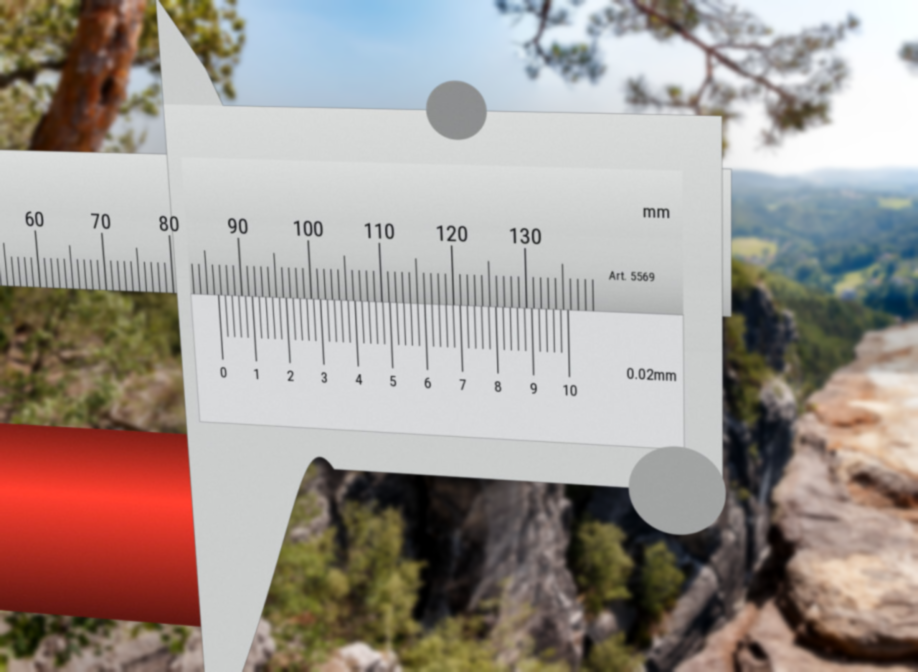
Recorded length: 86.6 mm
